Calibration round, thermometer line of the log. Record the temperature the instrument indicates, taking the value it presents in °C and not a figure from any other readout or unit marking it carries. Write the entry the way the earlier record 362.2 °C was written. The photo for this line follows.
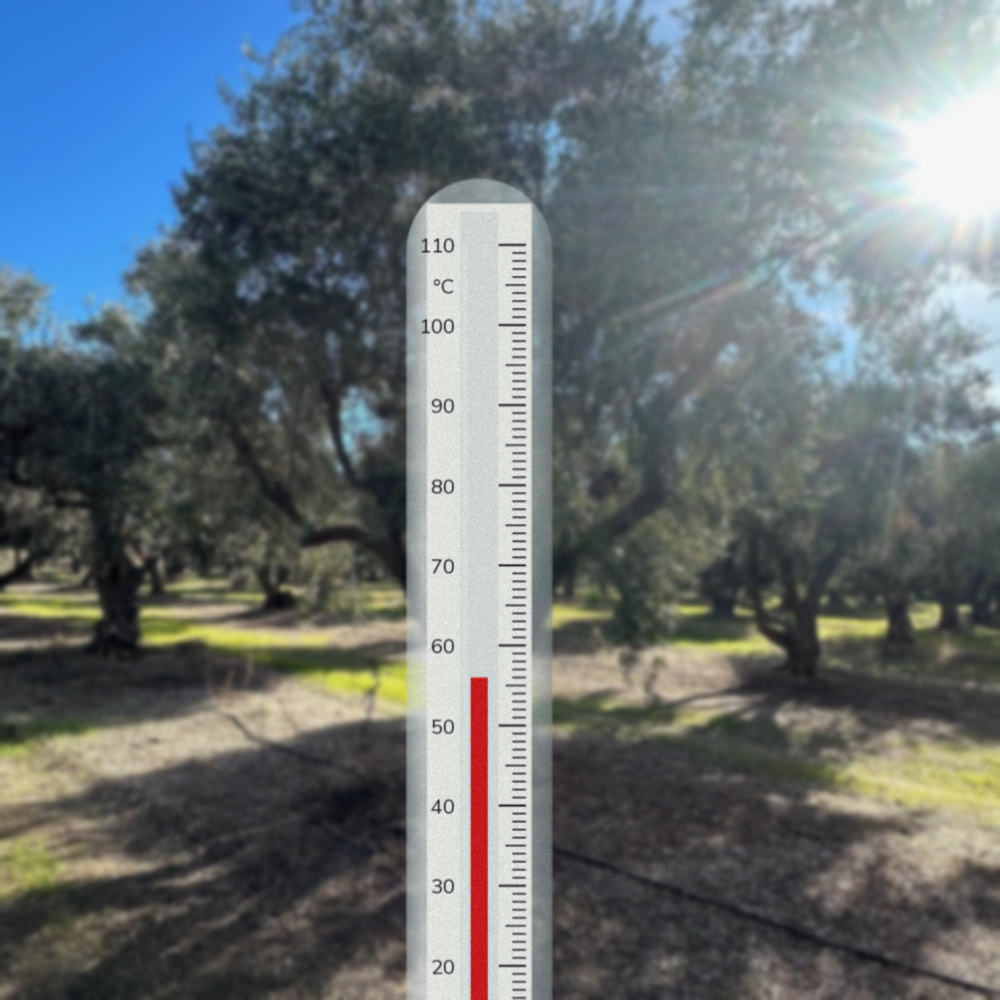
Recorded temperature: 56 °C
